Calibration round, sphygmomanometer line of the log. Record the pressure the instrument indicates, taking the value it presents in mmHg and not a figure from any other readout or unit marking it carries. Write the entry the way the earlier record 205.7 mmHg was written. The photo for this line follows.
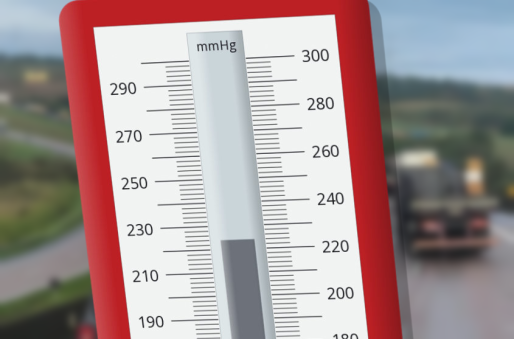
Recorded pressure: 224 mmHg
